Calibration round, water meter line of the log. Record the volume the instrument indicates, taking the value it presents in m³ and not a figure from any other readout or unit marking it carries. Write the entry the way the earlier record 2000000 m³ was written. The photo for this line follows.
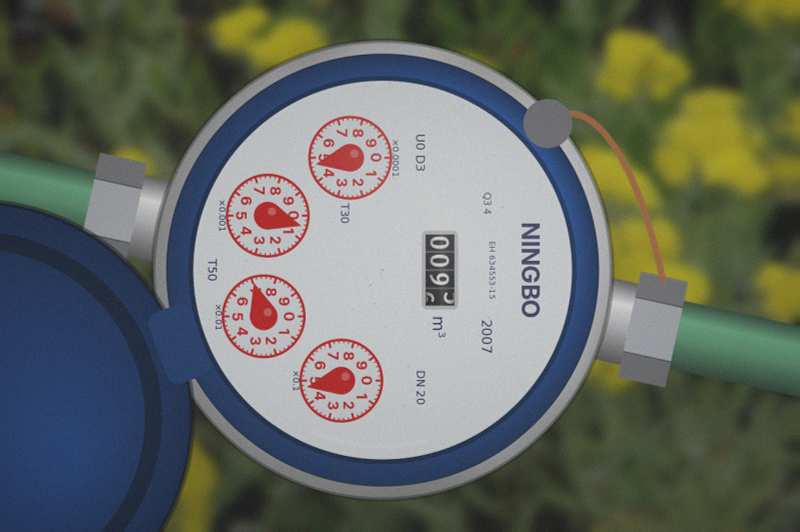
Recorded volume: 95.4704 m³
